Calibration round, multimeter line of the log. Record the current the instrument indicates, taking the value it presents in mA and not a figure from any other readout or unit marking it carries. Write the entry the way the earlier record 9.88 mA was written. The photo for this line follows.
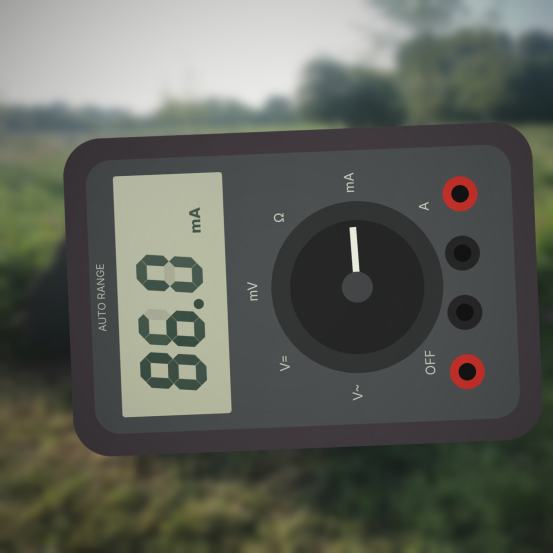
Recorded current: 86.0 mA
